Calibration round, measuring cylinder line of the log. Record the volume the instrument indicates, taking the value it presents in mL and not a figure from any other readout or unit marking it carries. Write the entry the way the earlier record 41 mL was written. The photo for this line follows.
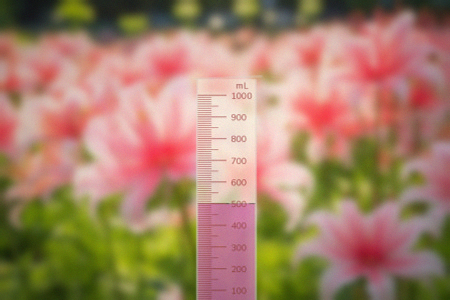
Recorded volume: 500 mL
